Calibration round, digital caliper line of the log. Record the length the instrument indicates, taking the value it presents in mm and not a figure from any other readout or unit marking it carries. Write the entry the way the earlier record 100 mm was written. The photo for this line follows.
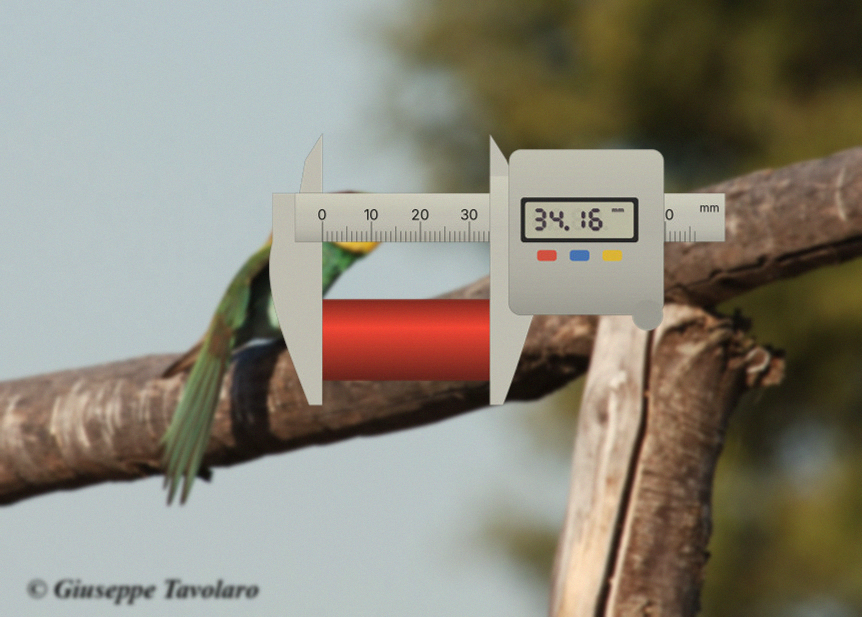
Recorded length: 34.16 mm
